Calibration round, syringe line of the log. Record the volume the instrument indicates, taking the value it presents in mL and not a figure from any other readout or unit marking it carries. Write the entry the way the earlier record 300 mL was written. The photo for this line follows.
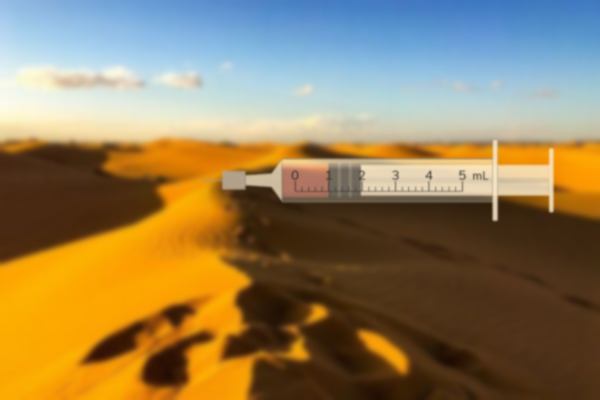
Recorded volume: 1 mL
